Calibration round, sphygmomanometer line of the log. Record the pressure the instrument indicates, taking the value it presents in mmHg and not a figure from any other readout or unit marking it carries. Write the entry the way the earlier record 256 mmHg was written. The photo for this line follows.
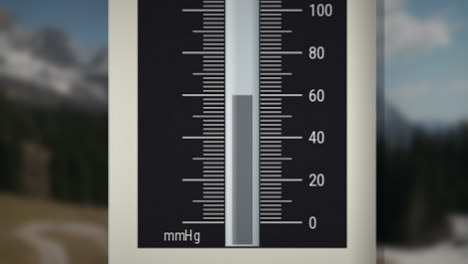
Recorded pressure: 60 mmHg
